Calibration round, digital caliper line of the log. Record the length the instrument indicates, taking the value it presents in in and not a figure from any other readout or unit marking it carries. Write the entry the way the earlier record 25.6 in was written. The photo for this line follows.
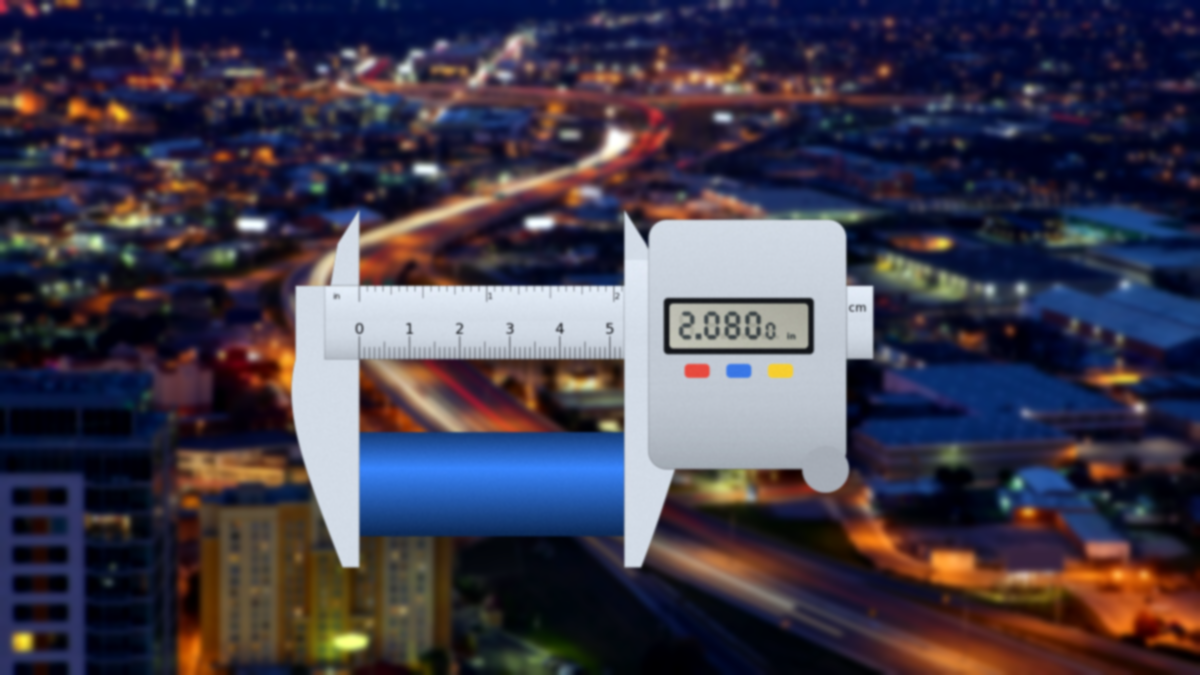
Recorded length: 2.0800 in
